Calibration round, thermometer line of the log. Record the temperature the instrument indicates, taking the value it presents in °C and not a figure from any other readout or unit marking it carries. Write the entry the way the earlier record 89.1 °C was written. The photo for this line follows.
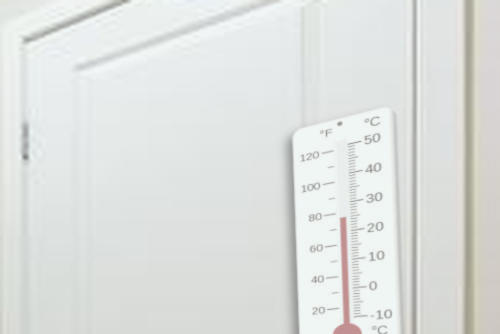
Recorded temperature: 25 °C
